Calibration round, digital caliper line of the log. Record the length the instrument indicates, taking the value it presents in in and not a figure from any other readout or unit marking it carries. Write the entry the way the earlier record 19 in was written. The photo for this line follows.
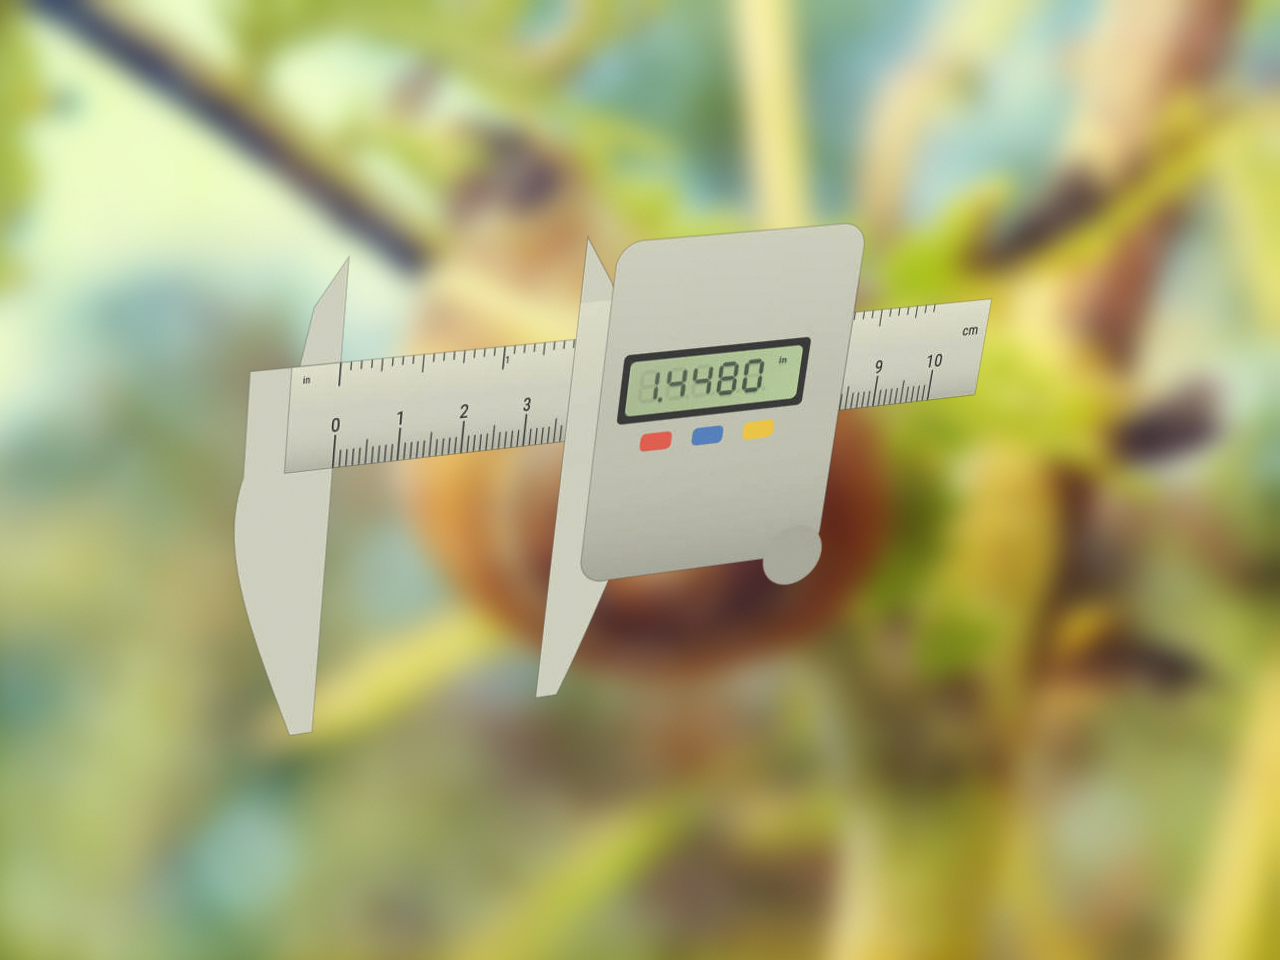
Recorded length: 1.4480 in
